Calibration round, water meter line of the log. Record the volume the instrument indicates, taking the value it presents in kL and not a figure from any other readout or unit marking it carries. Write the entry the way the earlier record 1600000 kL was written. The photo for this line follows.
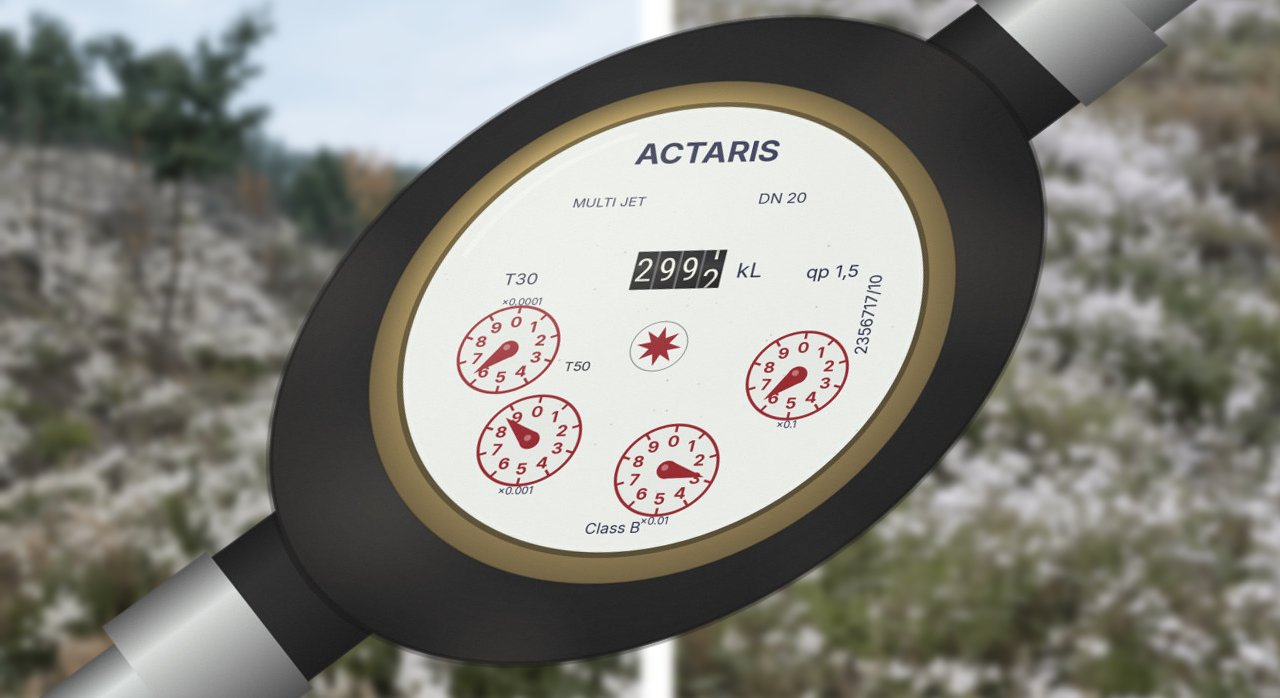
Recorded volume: 2991.6286 kL
